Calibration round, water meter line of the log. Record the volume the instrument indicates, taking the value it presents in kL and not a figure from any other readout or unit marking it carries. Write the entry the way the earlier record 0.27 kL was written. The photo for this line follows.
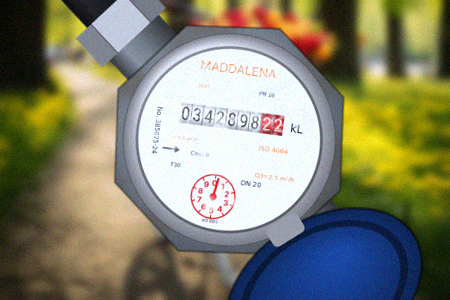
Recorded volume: 342898.220 kL
